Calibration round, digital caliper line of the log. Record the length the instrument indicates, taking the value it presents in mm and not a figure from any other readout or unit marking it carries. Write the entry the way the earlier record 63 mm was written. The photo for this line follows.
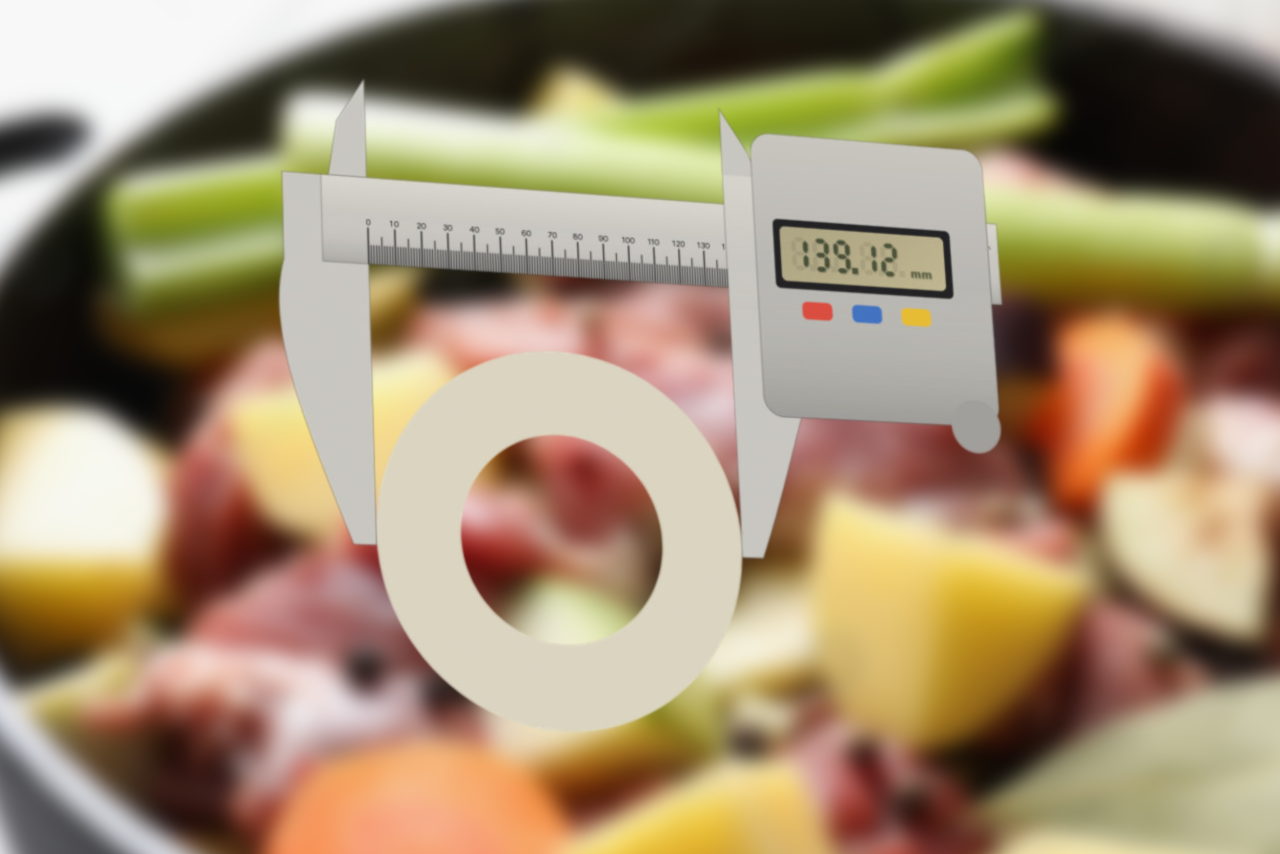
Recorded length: 139.12 mm
